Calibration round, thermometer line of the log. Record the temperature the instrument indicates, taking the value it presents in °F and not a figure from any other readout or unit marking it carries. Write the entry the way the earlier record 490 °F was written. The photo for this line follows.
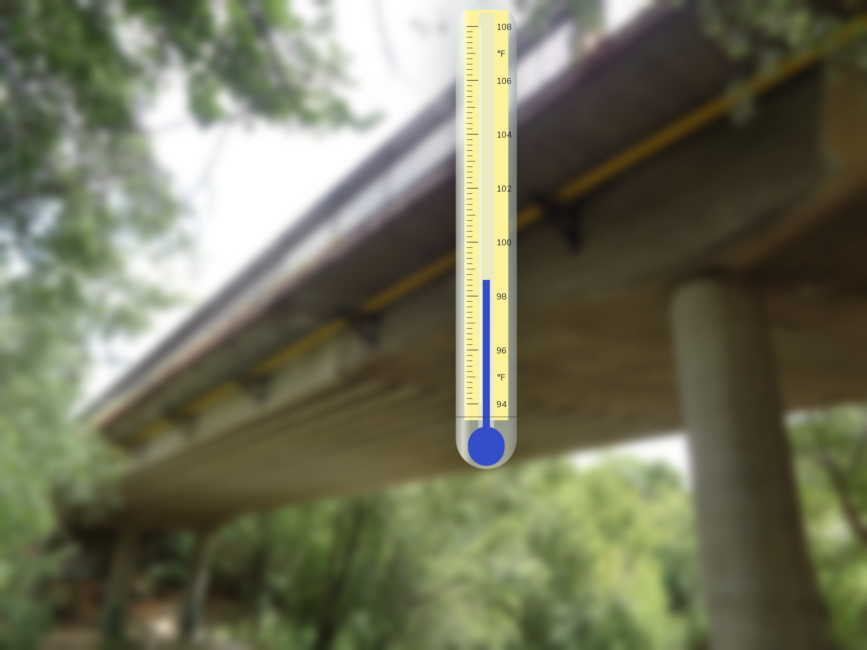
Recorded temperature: 98.6 °F
